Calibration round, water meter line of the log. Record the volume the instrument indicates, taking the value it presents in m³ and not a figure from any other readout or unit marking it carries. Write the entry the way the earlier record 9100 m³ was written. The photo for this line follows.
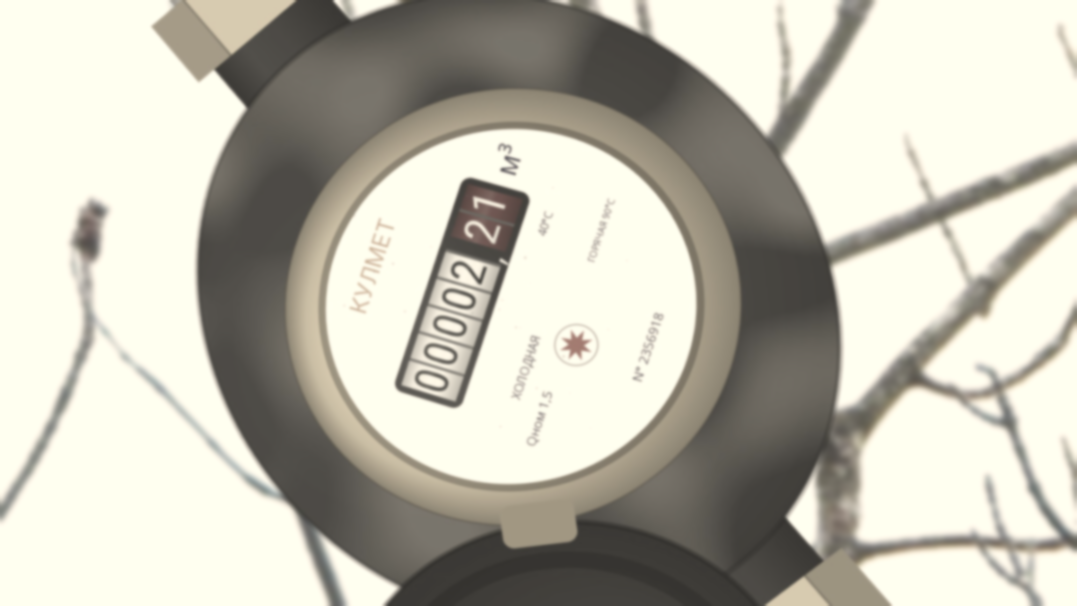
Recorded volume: 2.21 m³
